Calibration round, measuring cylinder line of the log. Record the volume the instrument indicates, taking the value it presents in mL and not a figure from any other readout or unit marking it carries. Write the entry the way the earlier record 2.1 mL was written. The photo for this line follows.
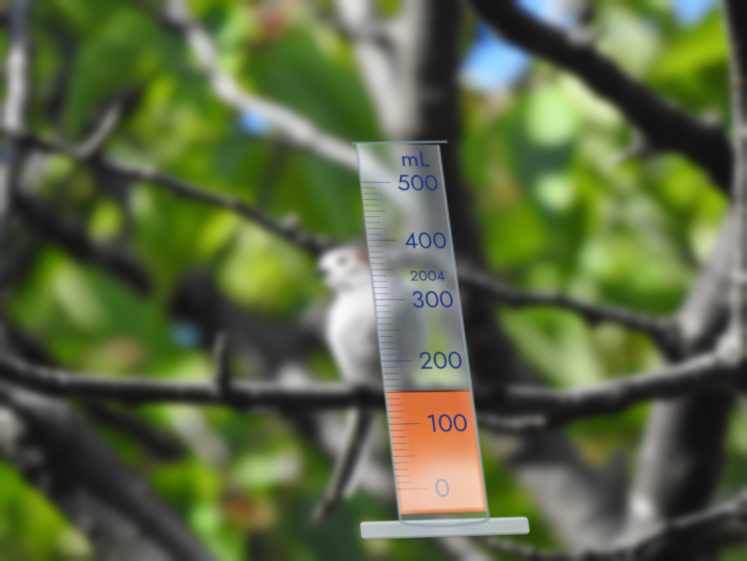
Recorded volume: 150 mL
